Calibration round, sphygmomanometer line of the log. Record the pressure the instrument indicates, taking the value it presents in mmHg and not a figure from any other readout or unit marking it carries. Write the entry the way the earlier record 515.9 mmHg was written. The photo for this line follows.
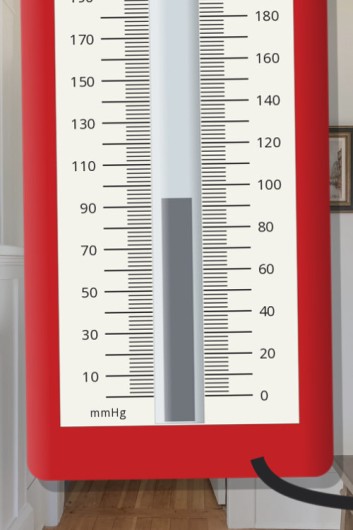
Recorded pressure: 94 mmHg
